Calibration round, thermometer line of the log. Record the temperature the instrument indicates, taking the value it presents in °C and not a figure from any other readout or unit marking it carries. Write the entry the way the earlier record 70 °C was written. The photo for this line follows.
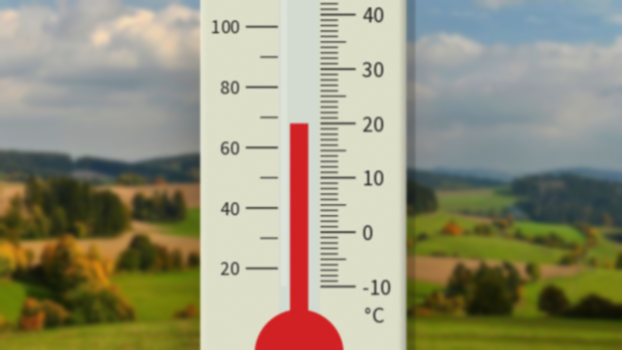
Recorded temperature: 20 °C
